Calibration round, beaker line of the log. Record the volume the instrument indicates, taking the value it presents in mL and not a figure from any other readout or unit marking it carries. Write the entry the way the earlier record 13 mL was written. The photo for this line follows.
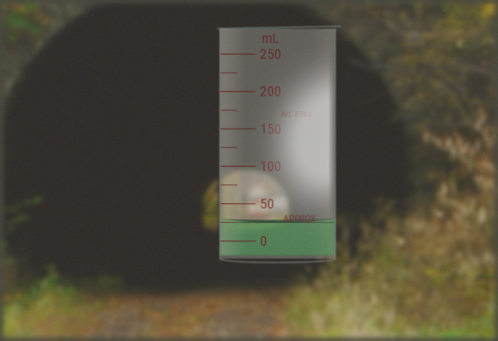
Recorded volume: 25 mL
